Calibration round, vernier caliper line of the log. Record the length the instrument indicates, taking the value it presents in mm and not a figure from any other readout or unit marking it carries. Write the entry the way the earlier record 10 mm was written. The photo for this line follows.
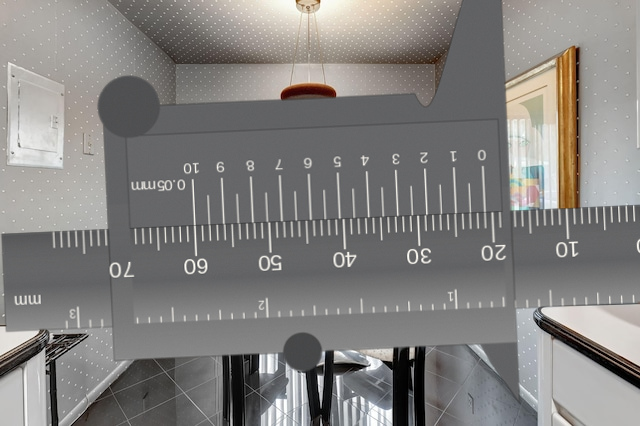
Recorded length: 21.0 mm
